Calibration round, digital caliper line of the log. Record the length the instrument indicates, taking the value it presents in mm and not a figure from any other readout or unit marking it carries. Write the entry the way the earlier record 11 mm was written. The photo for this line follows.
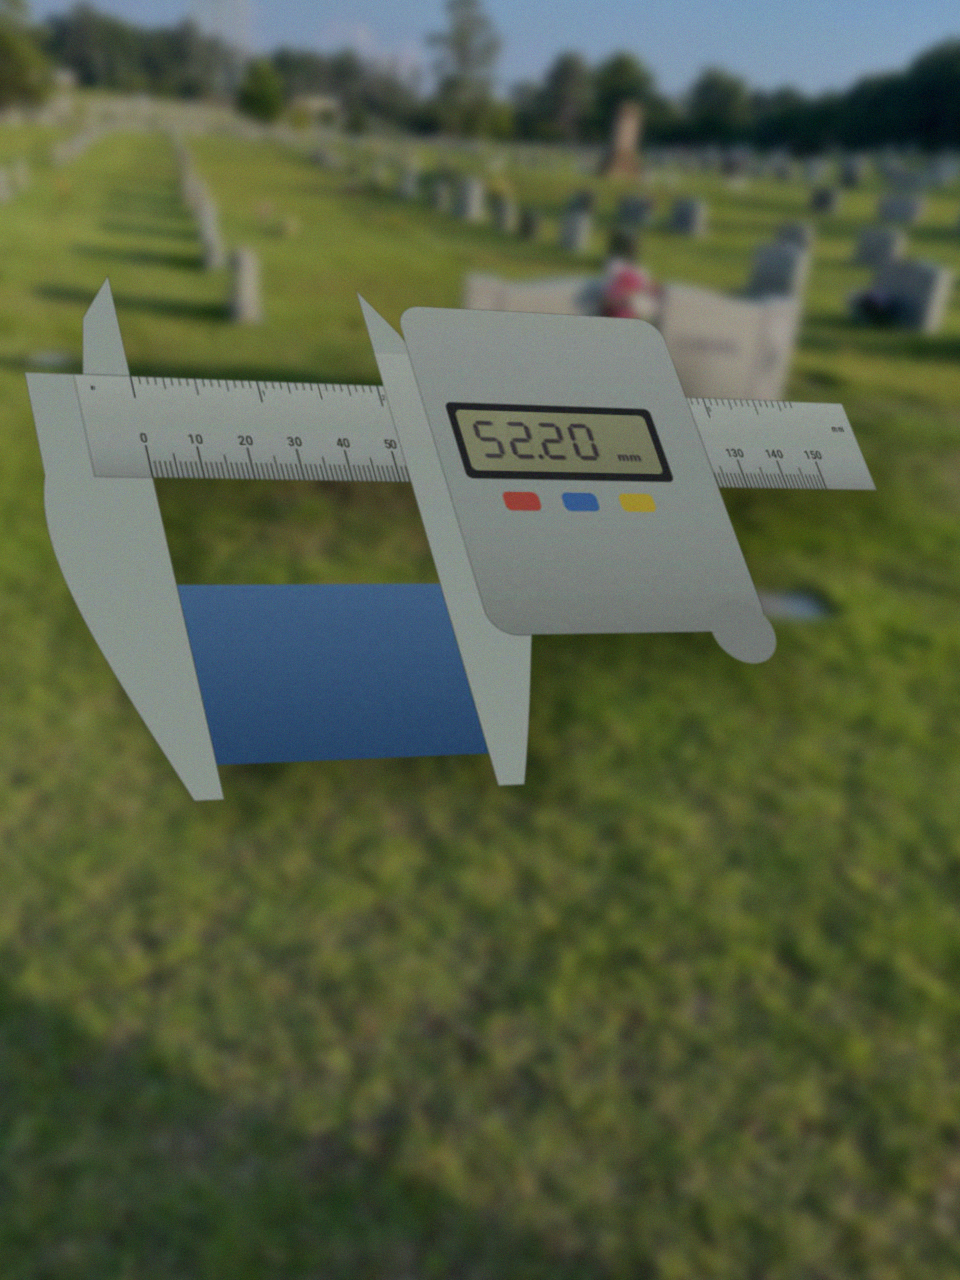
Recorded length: 52.20 mm
